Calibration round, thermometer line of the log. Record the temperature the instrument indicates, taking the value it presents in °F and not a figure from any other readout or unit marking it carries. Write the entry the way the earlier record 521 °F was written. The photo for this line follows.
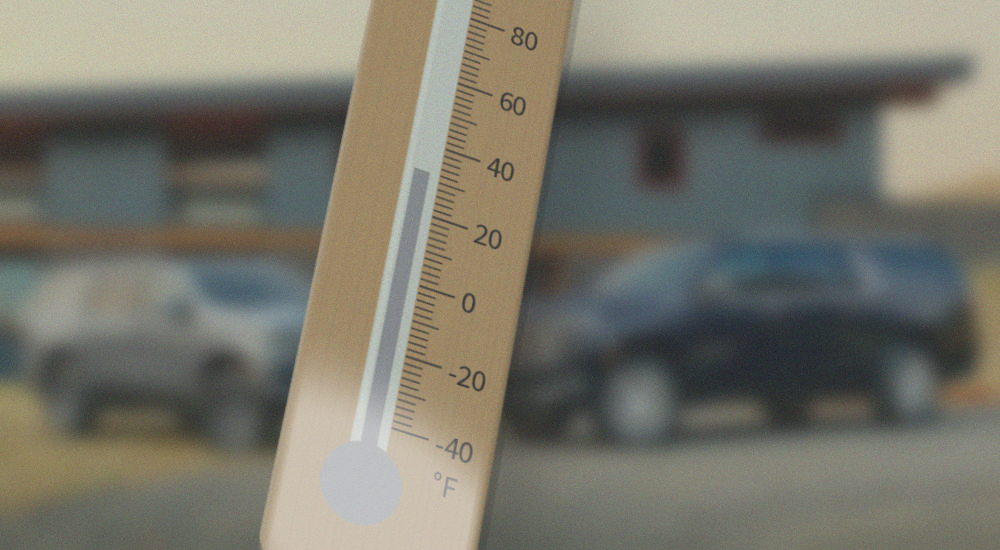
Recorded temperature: 32 °F
